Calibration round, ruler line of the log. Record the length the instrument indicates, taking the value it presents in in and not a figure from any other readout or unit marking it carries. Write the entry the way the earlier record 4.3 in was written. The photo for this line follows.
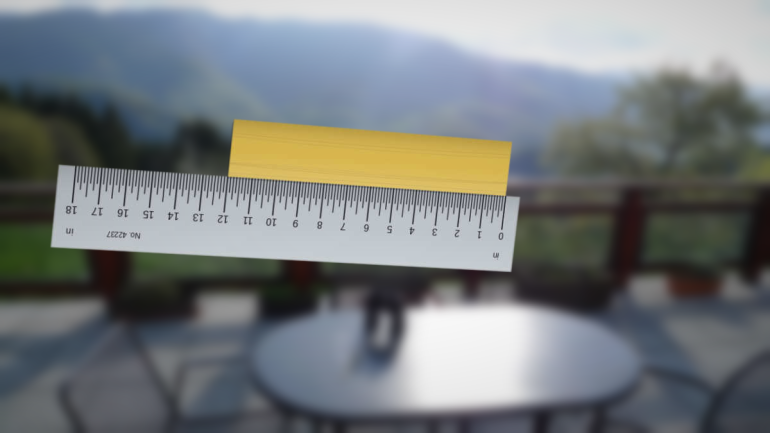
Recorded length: 12 in
